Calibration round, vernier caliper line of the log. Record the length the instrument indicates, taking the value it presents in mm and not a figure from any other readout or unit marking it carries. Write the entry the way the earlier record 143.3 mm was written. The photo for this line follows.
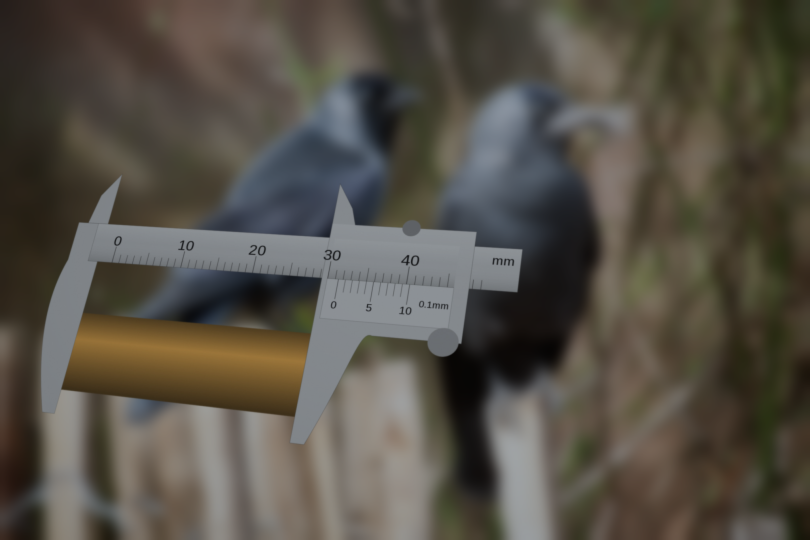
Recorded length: 31.4 mm
